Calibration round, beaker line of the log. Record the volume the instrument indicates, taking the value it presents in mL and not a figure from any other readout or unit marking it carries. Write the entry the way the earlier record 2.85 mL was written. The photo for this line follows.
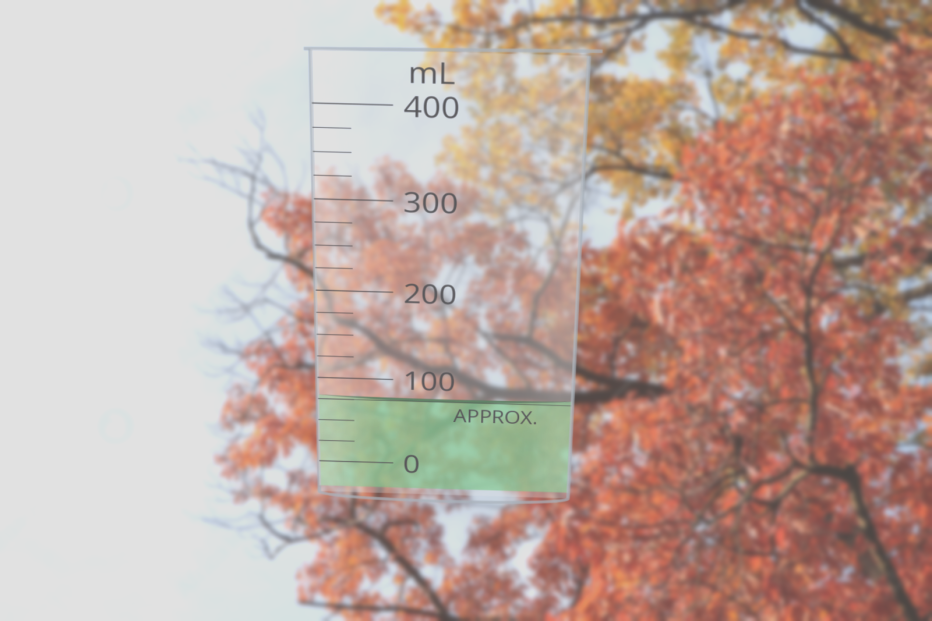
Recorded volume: 75 mL
